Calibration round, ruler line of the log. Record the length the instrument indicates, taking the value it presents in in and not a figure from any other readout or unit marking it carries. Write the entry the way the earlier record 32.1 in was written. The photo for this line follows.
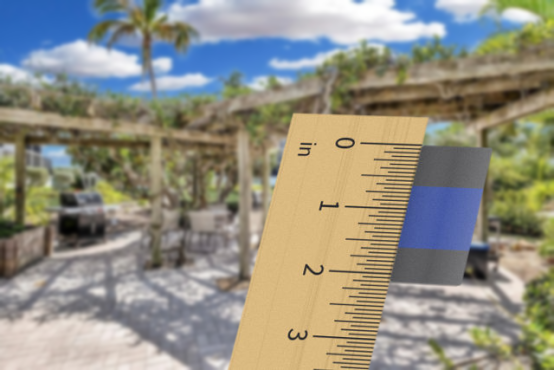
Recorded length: 2.125 in
